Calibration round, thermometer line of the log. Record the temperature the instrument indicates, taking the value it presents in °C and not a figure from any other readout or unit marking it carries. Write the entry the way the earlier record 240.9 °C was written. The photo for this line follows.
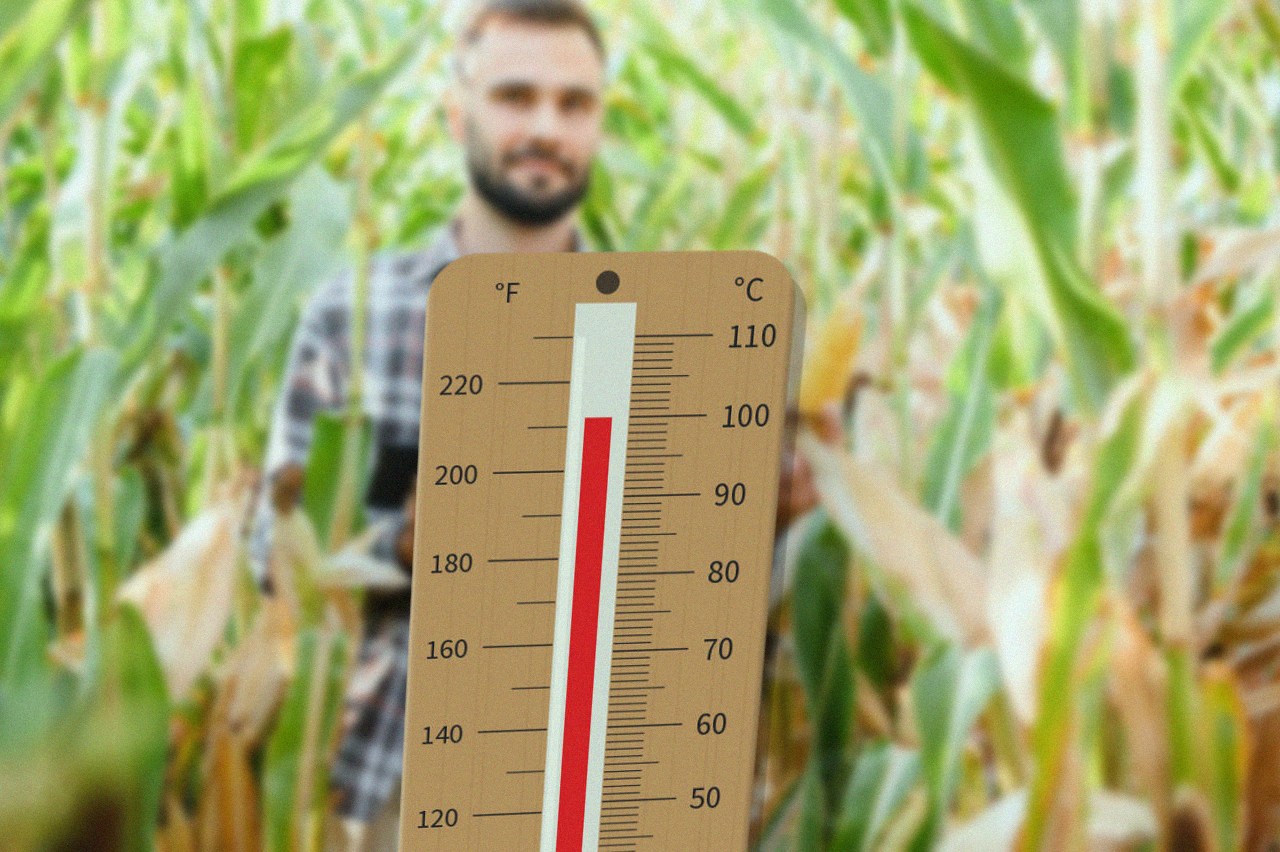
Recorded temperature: 100 °C
